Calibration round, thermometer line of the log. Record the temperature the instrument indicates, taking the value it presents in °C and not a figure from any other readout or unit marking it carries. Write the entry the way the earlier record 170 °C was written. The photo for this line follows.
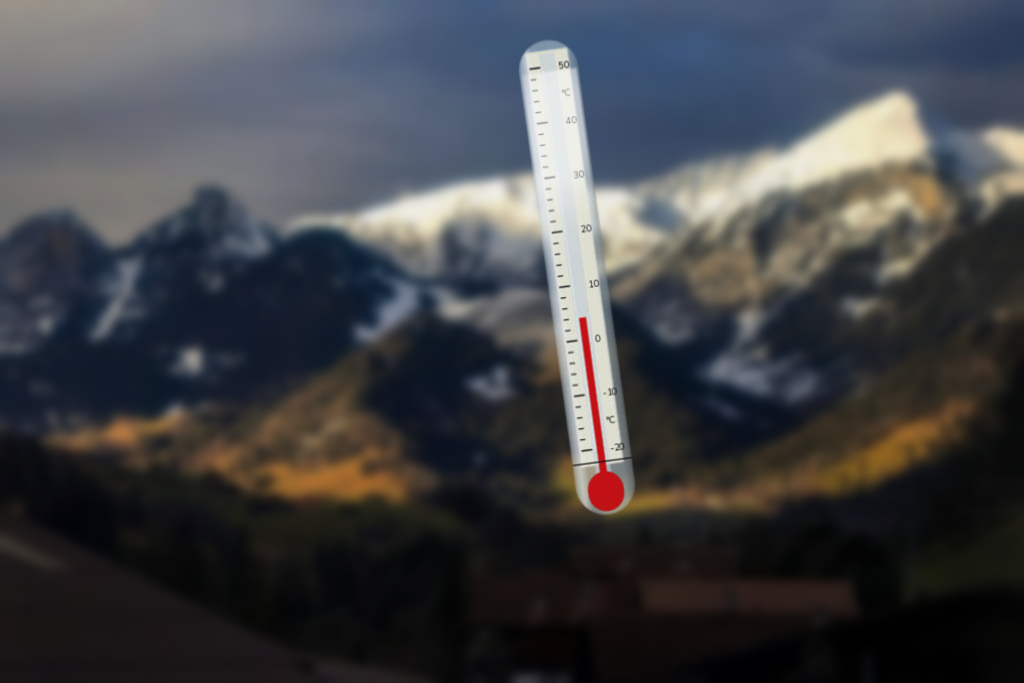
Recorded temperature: 4 °C
